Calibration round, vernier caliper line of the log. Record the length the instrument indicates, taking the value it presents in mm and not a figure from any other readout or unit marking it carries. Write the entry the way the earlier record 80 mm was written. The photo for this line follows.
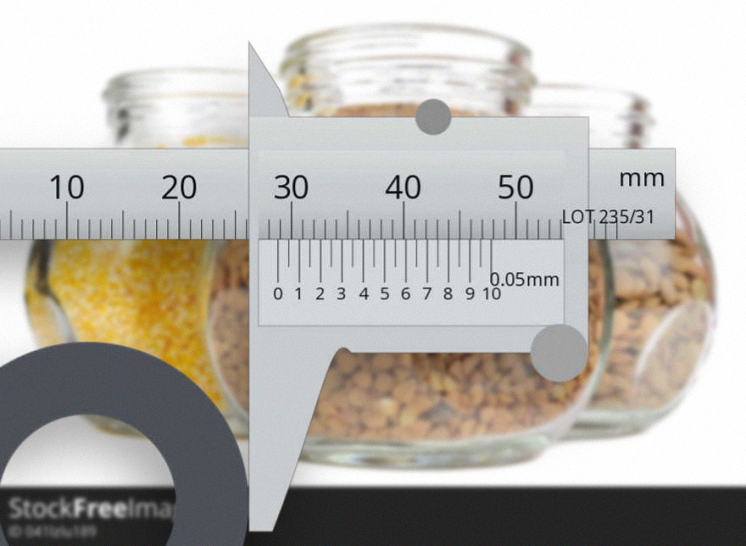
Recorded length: 28.8 mm
